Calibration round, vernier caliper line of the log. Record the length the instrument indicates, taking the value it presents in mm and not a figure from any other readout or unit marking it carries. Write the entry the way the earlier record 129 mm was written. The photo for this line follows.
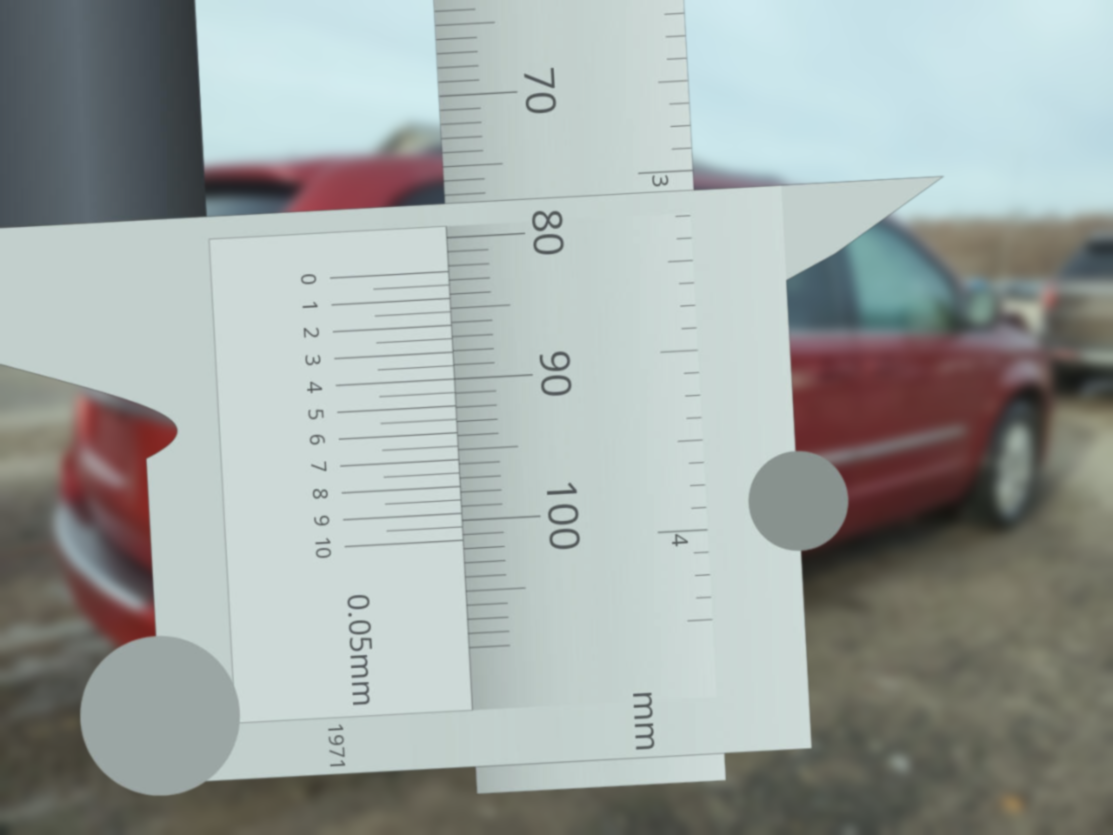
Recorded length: 82.4 mm
